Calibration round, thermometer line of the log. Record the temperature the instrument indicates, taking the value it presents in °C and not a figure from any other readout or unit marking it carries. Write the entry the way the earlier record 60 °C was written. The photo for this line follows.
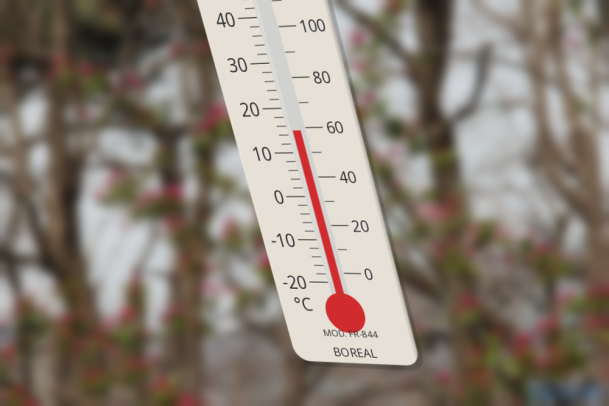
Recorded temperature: 15 °C
